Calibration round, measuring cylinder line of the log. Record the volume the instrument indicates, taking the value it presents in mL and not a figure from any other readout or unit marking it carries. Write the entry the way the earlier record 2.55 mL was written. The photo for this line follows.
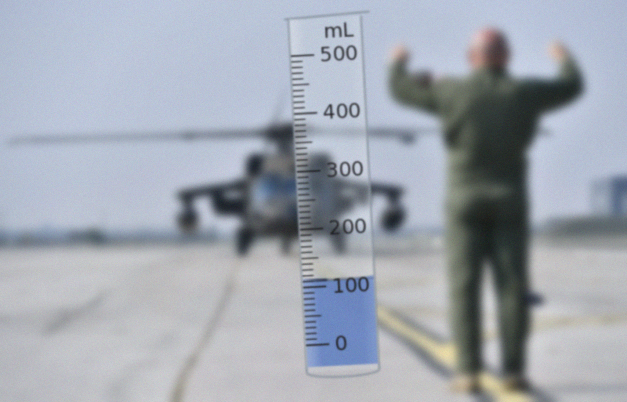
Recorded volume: 110 mL
